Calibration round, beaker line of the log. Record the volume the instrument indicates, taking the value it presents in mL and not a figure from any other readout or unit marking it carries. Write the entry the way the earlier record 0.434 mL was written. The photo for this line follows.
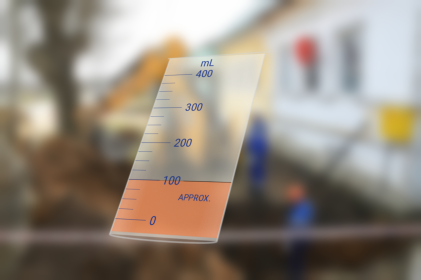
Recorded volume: 100 mL
